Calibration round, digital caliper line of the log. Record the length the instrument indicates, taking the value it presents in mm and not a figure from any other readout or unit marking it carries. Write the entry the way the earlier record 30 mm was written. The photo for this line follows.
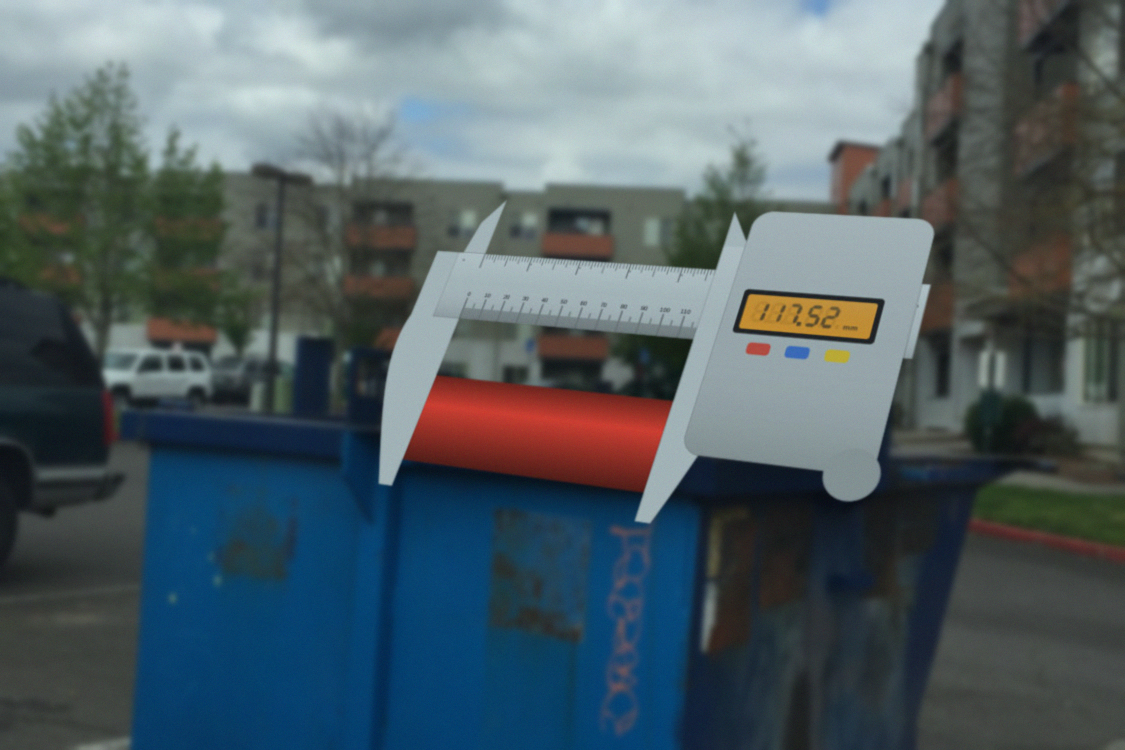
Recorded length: 117.52 mm
